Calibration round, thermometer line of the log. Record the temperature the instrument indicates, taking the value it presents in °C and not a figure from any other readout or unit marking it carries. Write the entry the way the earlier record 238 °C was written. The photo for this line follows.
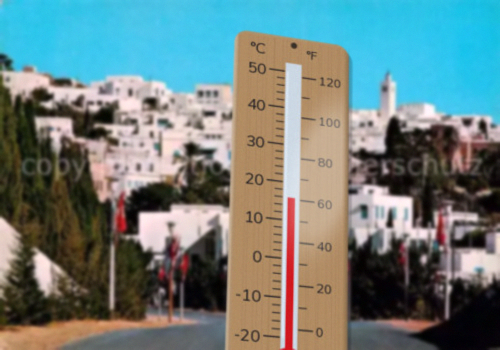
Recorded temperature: 16 °C
